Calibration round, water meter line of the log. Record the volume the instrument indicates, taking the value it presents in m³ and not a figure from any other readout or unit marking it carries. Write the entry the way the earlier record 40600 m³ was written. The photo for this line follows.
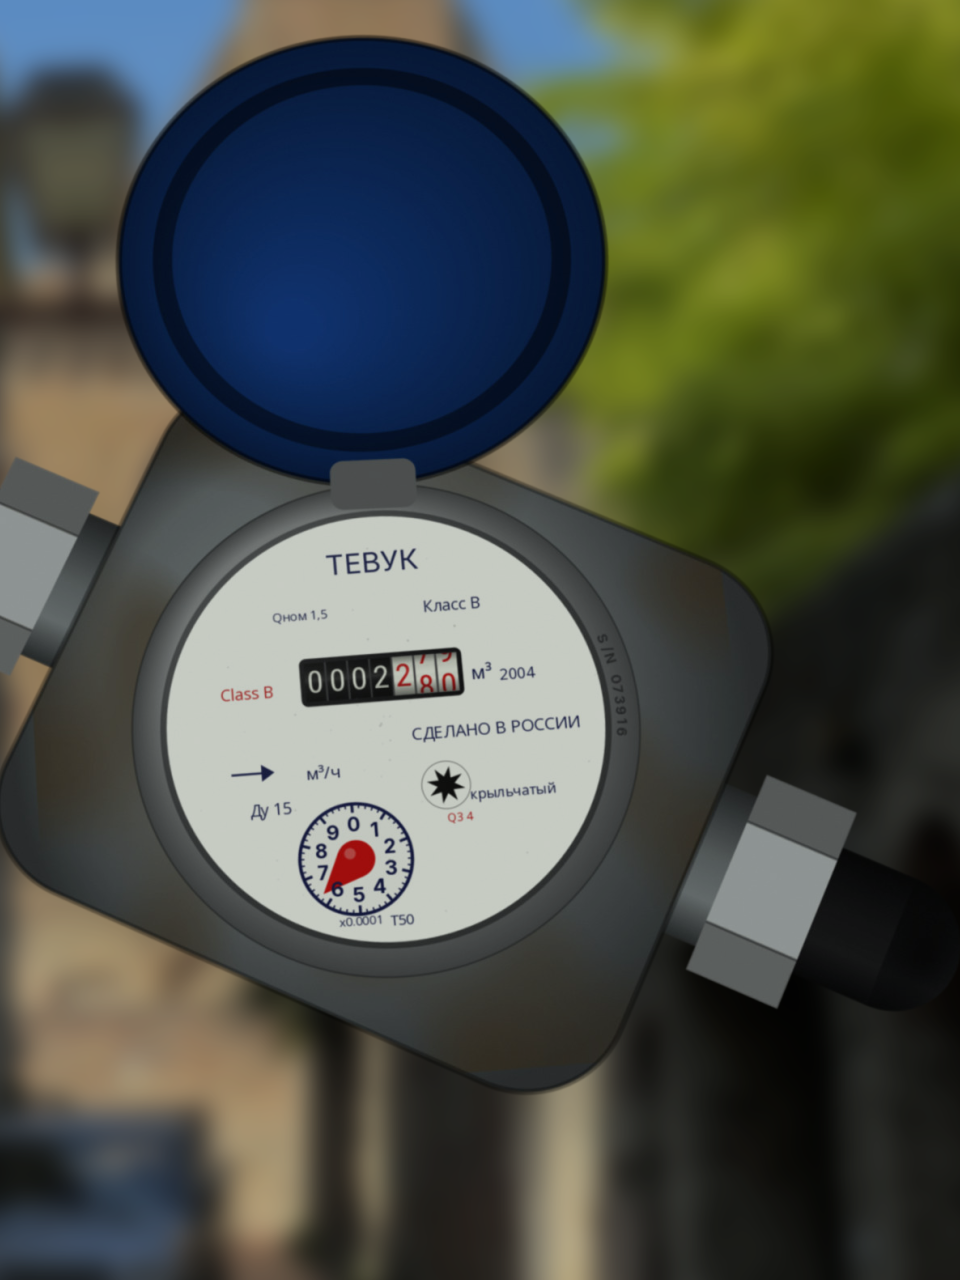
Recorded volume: 2.2796 m³
